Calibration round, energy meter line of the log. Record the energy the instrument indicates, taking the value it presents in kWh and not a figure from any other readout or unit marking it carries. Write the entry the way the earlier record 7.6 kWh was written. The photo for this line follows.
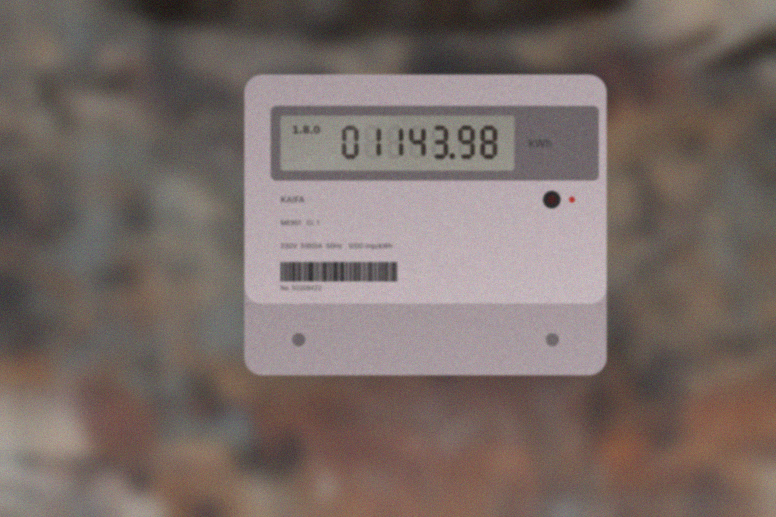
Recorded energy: 1143.98 kWh
